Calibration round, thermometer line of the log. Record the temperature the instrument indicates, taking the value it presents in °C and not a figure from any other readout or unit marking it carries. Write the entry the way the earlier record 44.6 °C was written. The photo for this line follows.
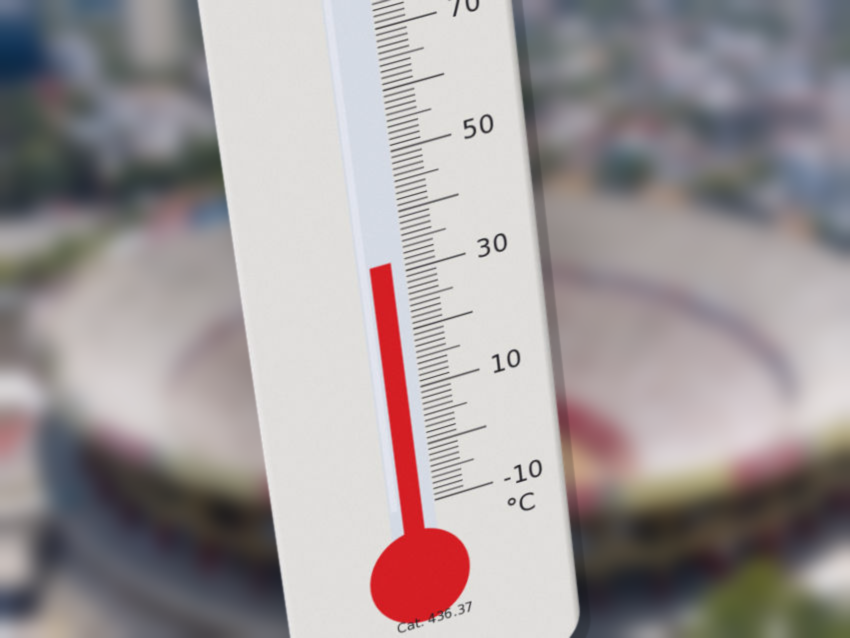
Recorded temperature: 32 °C
